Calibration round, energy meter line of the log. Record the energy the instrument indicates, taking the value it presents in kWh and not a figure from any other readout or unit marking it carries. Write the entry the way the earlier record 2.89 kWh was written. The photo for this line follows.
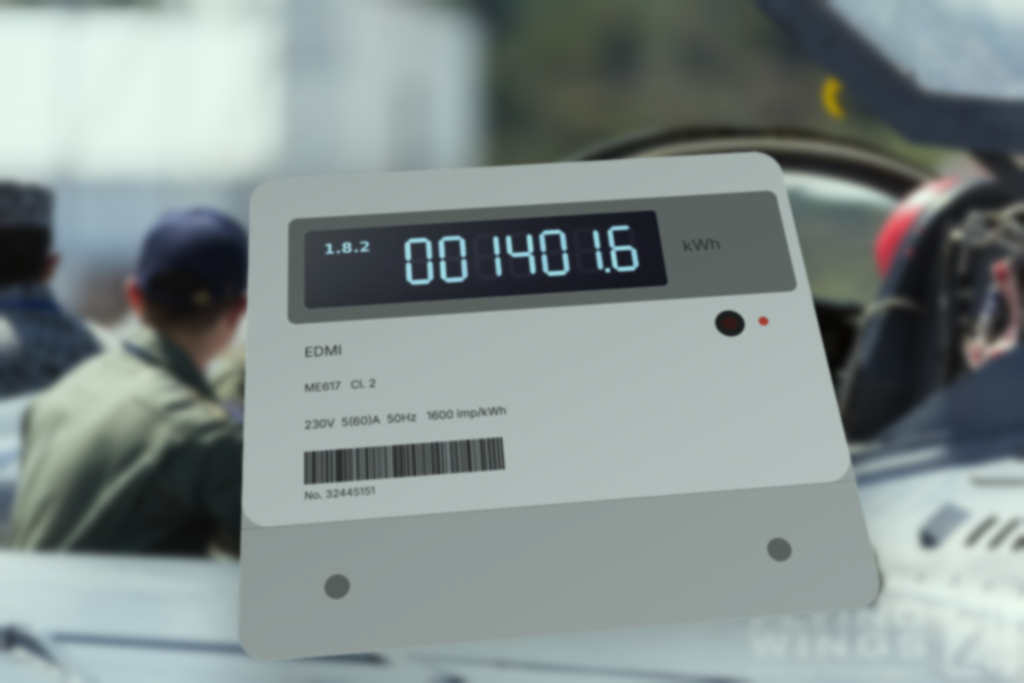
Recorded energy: 1401.6 kWh
